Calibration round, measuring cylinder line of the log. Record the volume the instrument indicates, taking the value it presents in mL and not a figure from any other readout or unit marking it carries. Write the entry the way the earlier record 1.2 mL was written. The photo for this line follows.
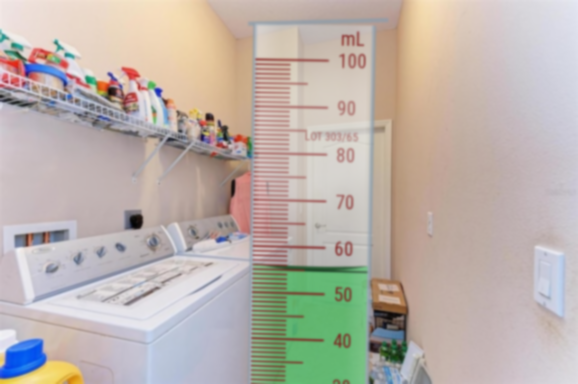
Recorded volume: 55 mL
